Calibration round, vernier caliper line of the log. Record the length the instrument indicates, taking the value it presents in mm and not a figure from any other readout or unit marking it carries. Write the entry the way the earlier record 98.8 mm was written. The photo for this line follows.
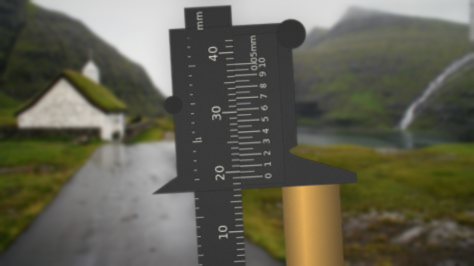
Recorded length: 19.0 mm
